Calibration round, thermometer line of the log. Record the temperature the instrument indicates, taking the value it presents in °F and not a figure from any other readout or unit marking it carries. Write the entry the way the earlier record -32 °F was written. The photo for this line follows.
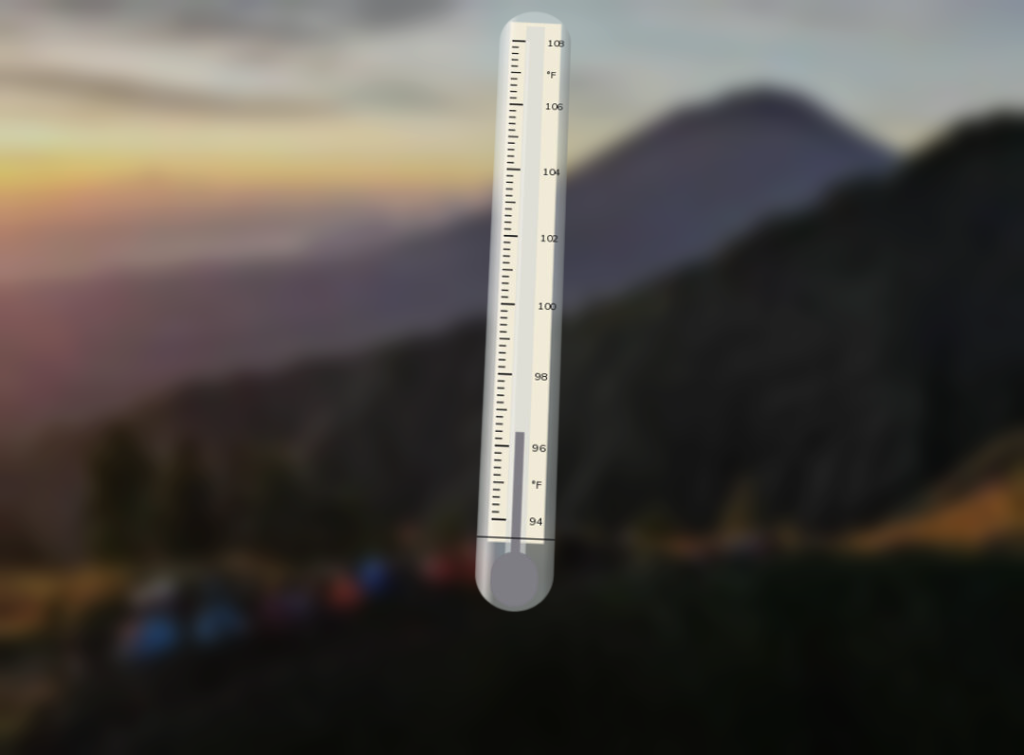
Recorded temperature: 96.4 °F
